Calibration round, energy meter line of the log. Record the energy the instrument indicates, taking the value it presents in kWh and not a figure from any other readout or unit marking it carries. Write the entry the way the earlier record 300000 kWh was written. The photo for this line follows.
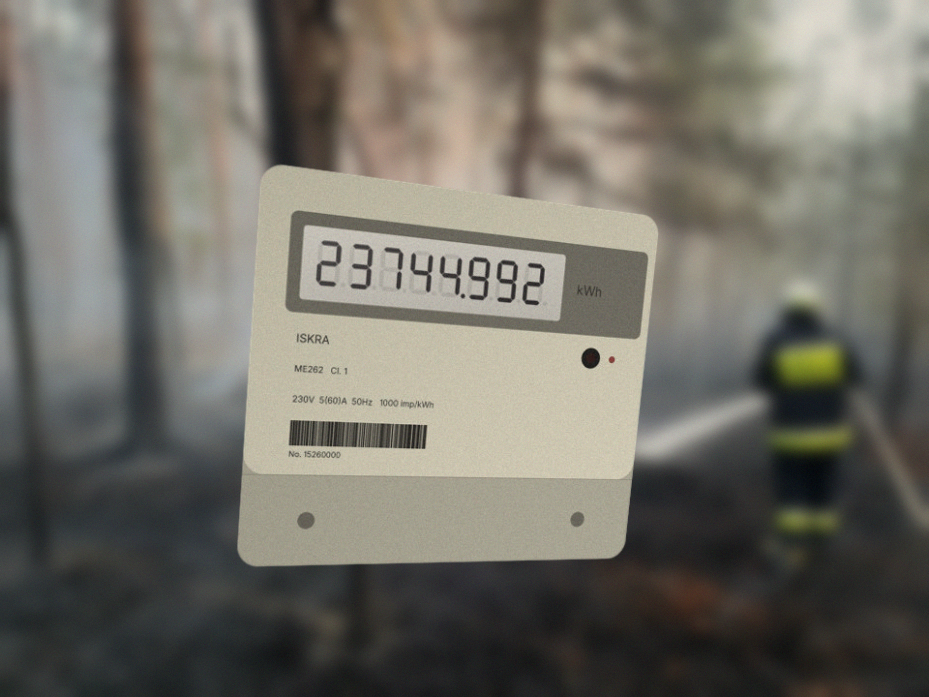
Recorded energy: 23744.992 kWh
